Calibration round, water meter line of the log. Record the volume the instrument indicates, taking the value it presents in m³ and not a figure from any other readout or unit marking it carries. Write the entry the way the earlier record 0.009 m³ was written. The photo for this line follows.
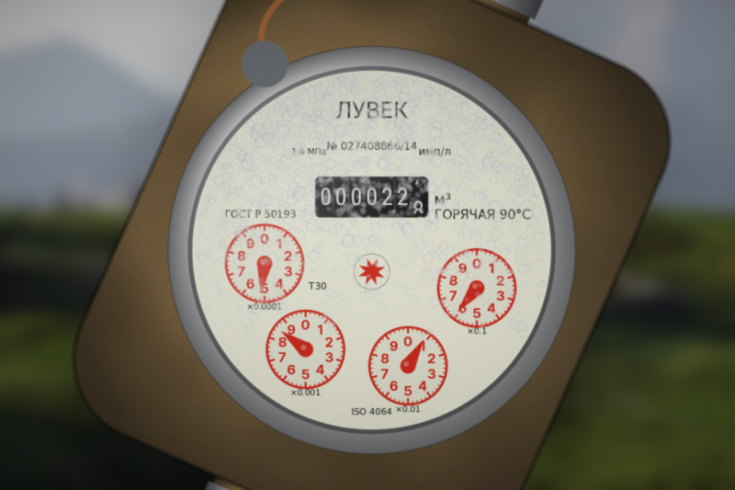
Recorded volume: 227.6085 m³
